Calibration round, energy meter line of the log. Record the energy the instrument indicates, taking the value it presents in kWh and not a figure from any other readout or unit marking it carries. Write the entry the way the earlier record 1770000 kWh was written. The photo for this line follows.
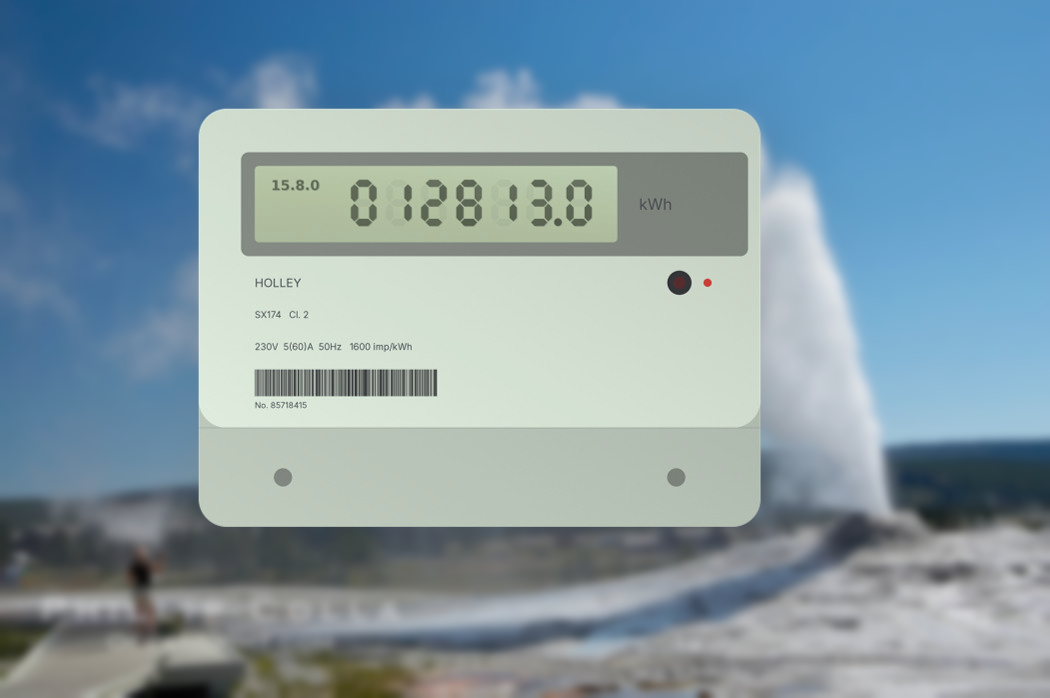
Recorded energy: 12813.0 kWh
